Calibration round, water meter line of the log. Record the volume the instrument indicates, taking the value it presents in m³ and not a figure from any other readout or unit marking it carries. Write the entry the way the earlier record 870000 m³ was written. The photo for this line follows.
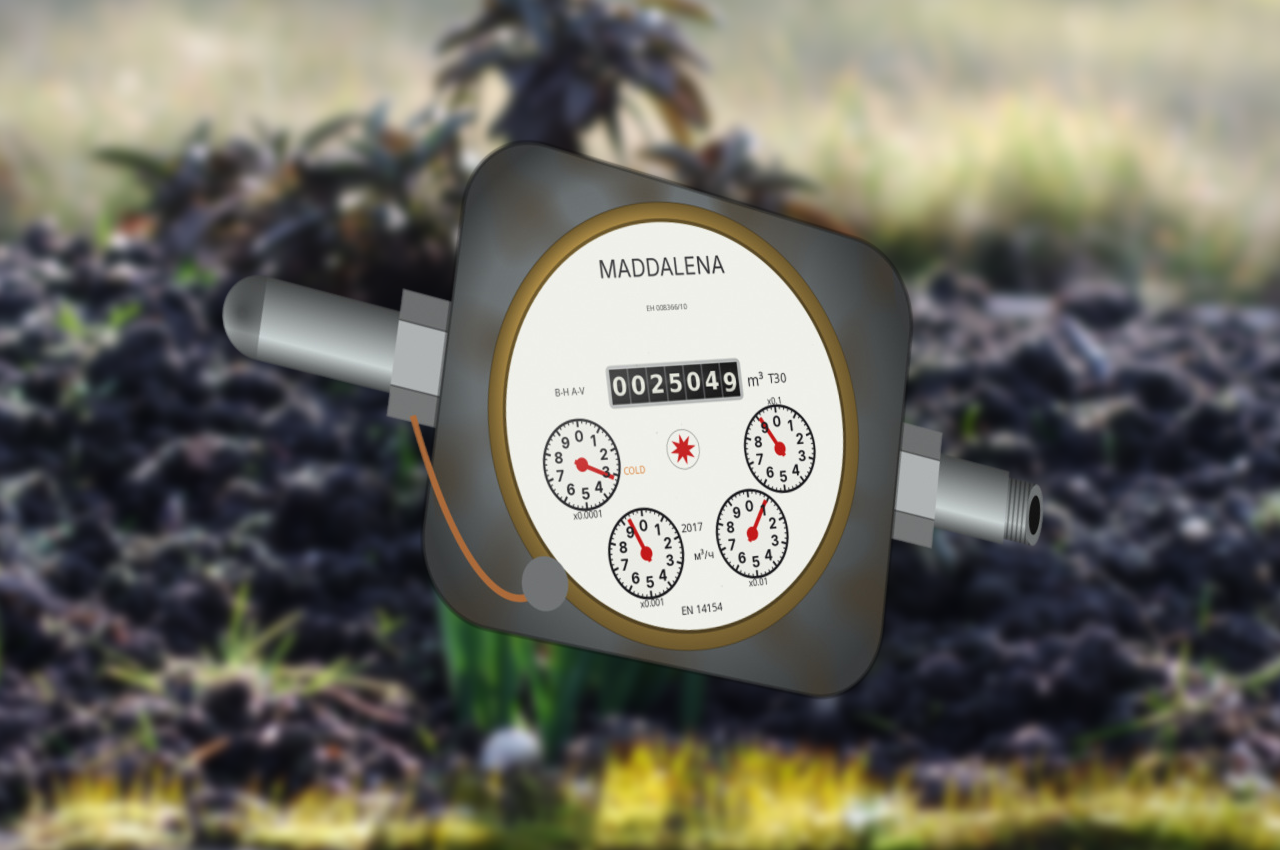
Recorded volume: 25048.9093 m³
